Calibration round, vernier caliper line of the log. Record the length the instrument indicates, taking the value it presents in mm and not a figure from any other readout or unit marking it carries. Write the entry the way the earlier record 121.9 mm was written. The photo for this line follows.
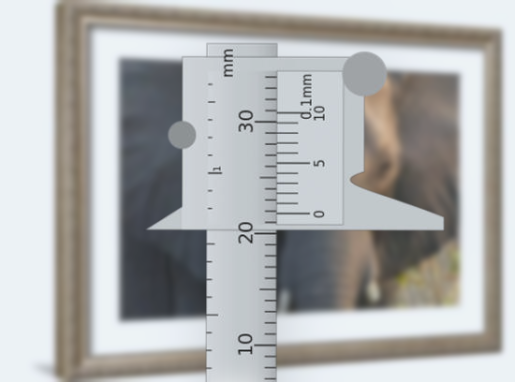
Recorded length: 21.8 mm
